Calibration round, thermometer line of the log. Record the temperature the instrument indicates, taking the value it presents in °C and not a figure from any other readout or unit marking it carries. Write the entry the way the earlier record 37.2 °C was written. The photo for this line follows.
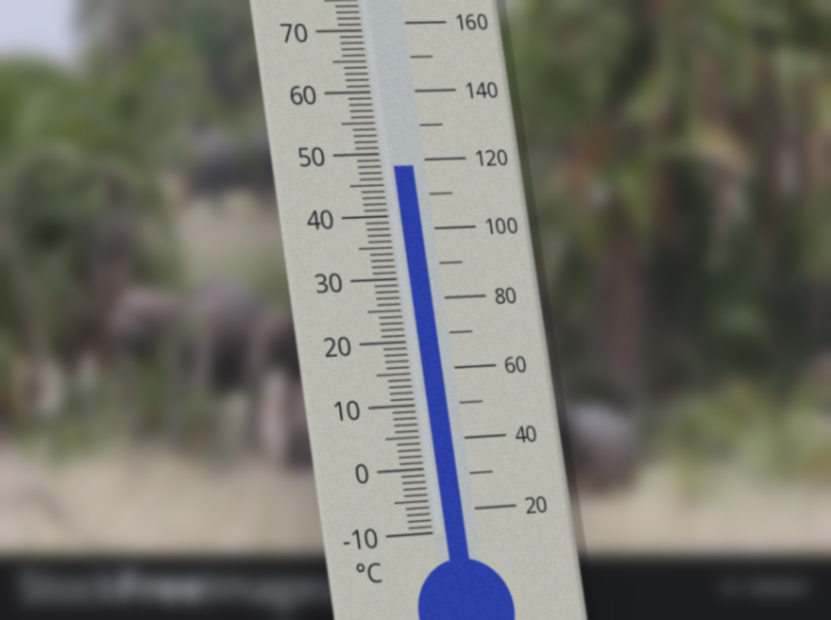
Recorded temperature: 48 °C
